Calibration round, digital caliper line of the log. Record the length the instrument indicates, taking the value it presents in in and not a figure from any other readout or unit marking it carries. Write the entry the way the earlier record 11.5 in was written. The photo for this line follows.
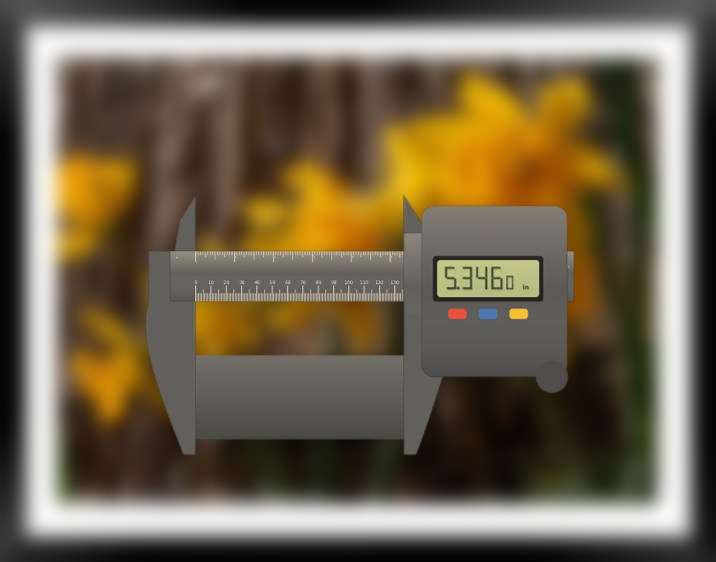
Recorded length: 5.3460 in
